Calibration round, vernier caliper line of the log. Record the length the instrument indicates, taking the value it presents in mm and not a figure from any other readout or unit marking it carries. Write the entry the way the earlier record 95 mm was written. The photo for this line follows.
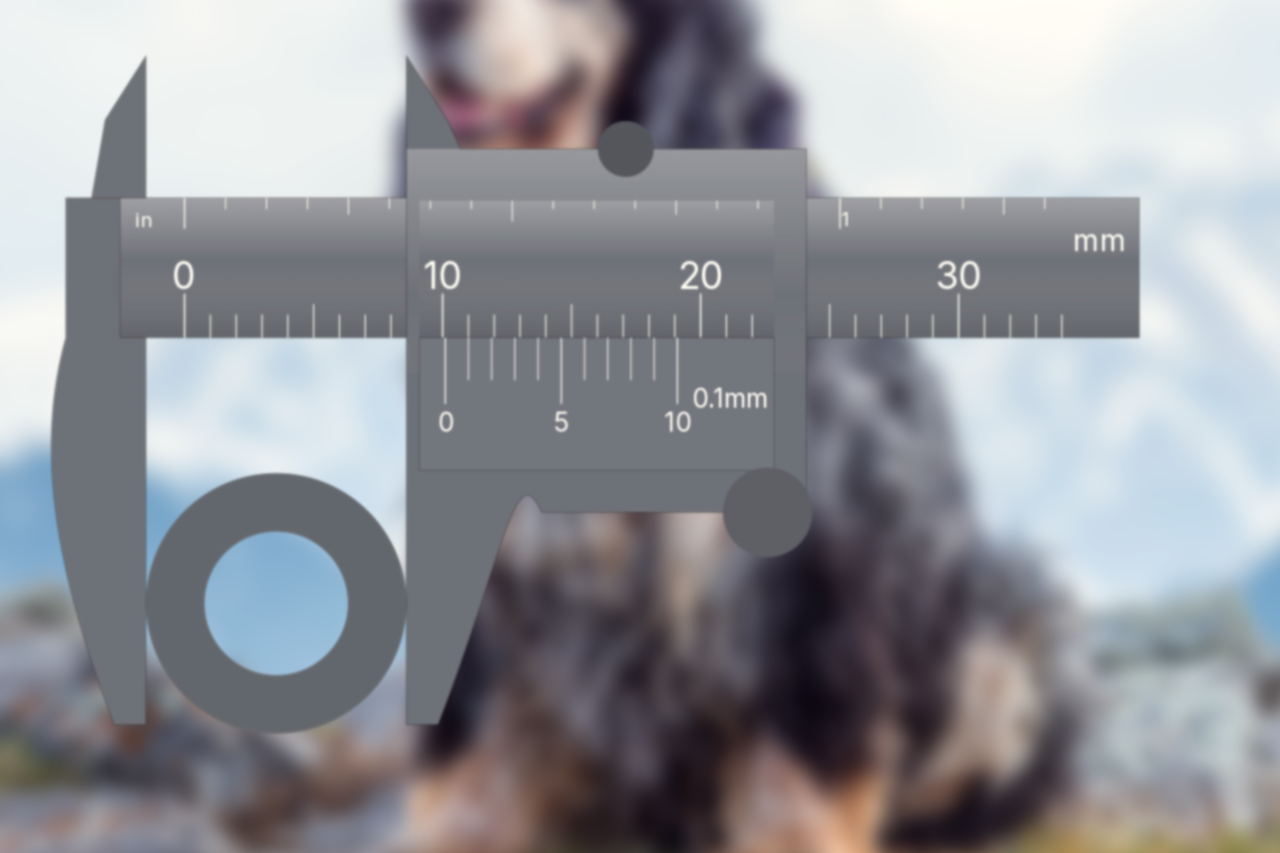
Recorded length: 10.1 mm
